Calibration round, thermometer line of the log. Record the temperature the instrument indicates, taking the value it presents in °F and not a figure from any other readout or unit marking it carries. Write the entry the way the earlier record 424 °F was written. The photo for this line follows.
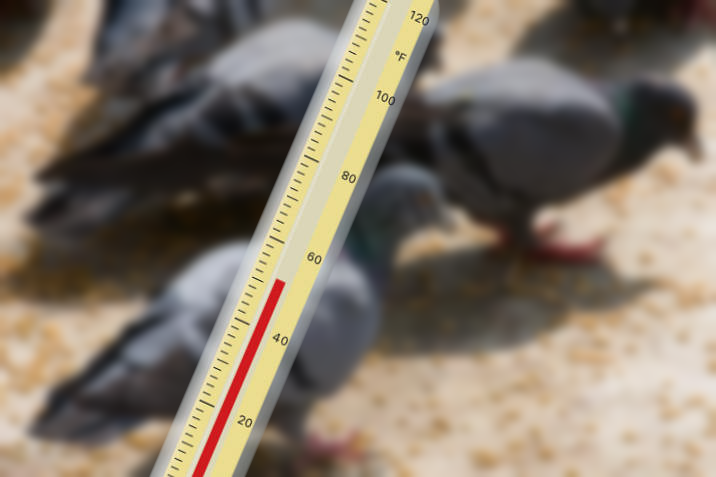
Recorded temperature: 52 °F
